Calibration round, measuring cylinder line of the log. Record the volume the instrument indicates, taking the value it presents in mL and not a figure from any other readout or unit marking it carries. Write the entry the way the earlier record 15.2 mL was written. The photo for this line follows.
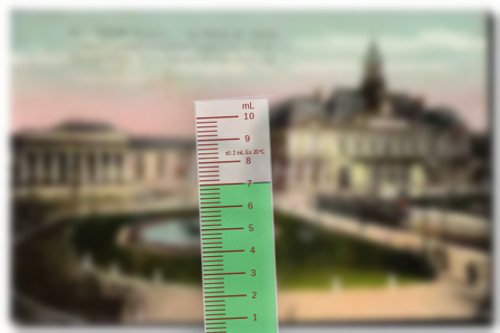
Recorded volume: 7 mL
